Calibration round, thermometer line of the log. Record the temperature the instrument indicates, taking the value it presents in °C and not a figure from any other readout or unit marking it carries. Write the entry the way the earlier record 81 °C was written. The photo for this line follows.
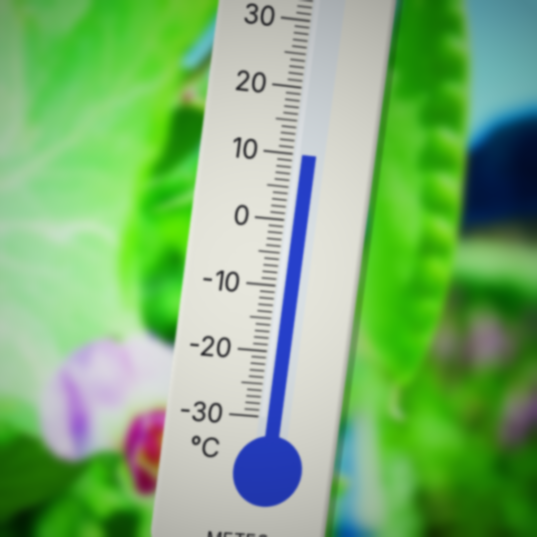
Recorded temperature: 10 °C
